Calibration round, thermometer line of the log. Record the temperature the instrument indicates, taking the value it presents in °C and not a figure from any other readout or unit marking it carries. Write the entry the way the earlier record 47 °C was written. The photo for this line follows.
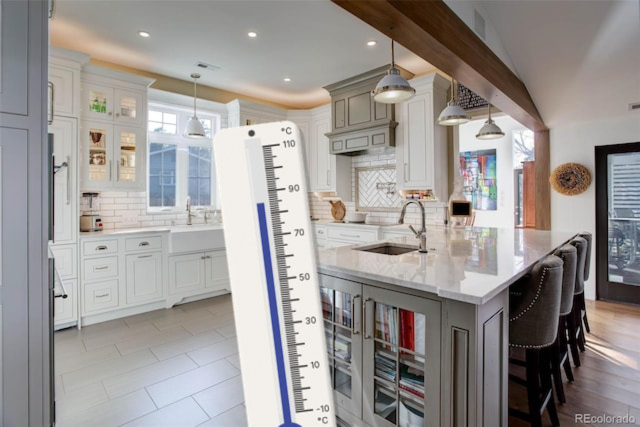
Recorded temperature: 85 °C
